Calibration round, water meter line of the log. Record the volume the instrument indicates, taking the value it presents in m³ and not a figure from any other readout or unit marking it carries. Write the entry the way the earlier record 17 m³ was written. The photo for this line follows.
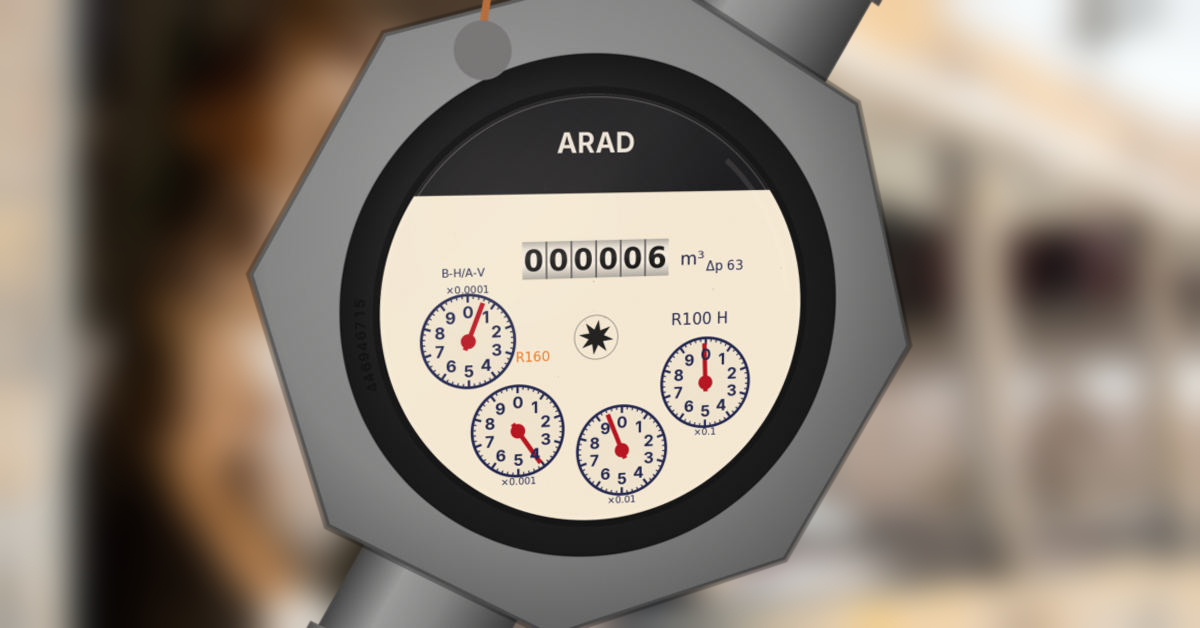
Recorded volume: 5.9940 m³
